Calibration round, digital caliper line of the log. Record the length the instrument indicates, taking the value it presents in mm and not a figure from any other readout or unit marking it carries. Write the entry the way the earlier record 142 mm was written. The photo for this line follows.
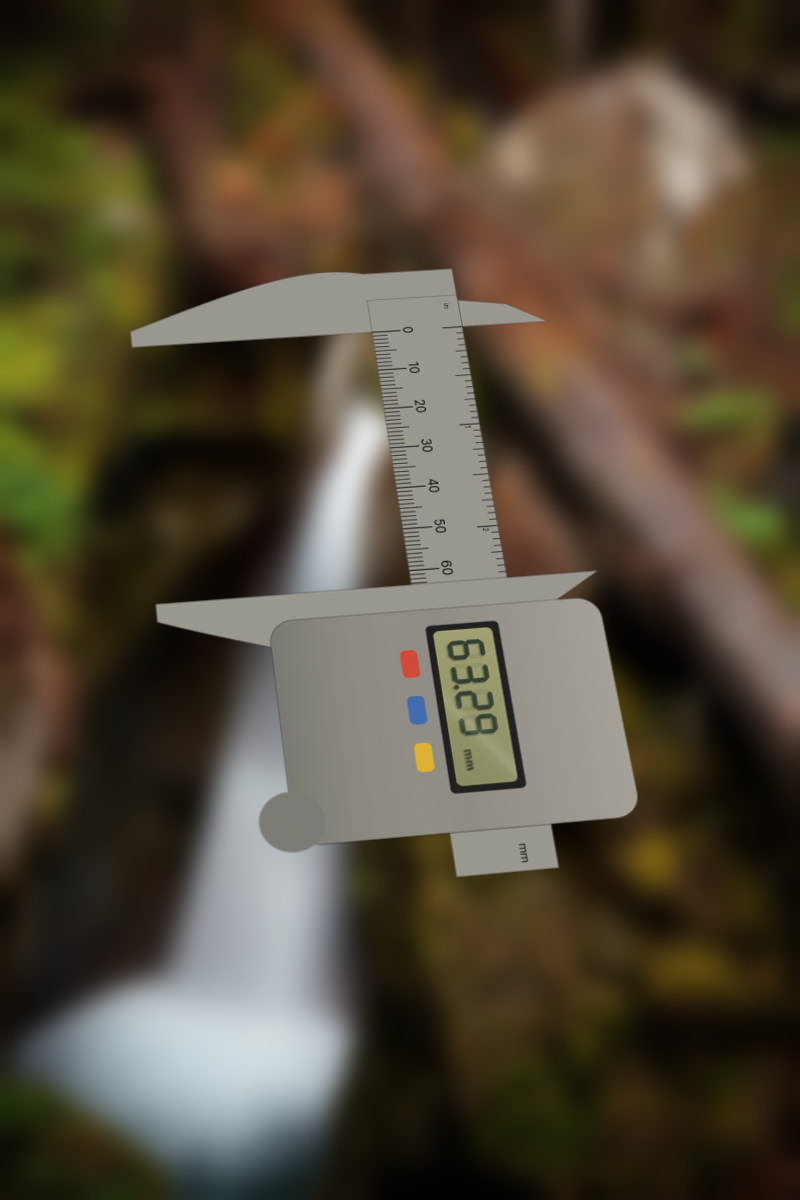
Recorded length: 63.29 mm
